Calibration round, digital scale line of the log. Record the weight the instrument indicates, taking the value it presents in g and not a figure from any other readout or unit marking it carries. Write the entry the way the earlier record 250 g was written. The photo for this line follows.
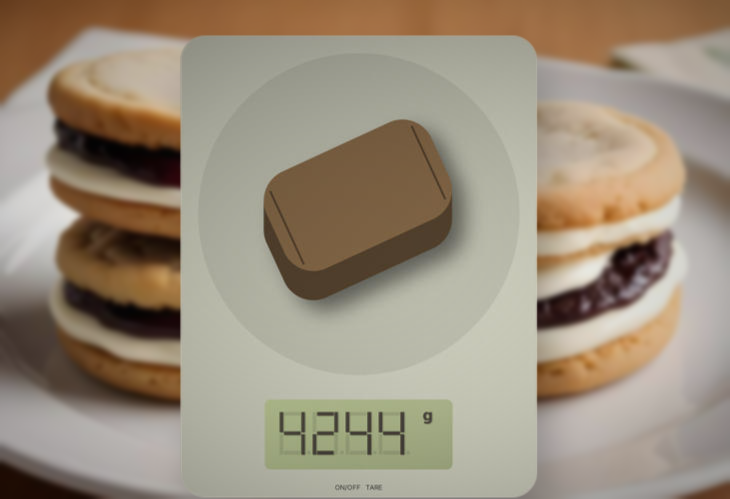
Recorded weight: 4244 g
